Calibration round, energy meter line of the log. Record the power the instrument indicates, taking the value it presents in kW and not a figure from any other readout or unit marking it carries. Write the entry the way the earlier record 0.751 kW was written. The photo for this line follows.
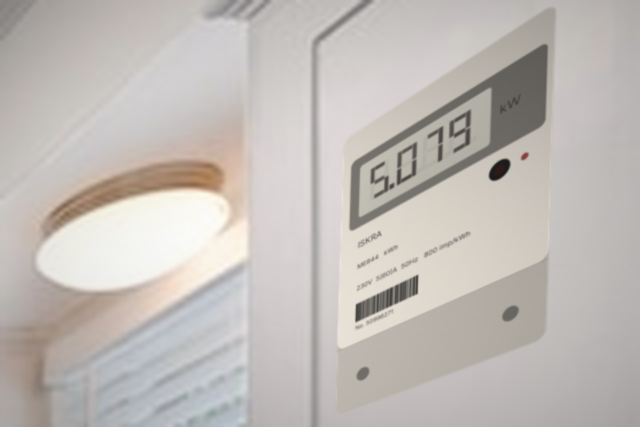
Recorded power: 5.079 kW
